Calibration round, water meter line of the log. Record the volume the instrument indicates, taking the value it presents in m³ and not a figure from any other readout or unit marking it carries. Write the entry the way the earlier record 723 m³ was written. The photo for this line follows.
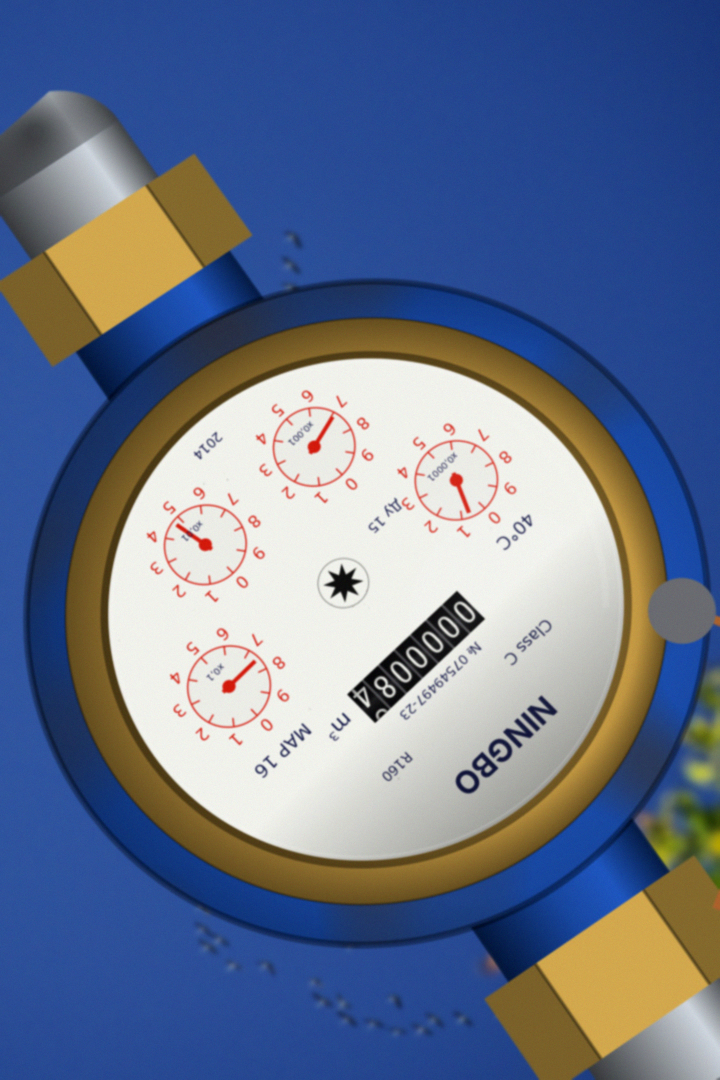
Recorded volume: 83.7470 m³
